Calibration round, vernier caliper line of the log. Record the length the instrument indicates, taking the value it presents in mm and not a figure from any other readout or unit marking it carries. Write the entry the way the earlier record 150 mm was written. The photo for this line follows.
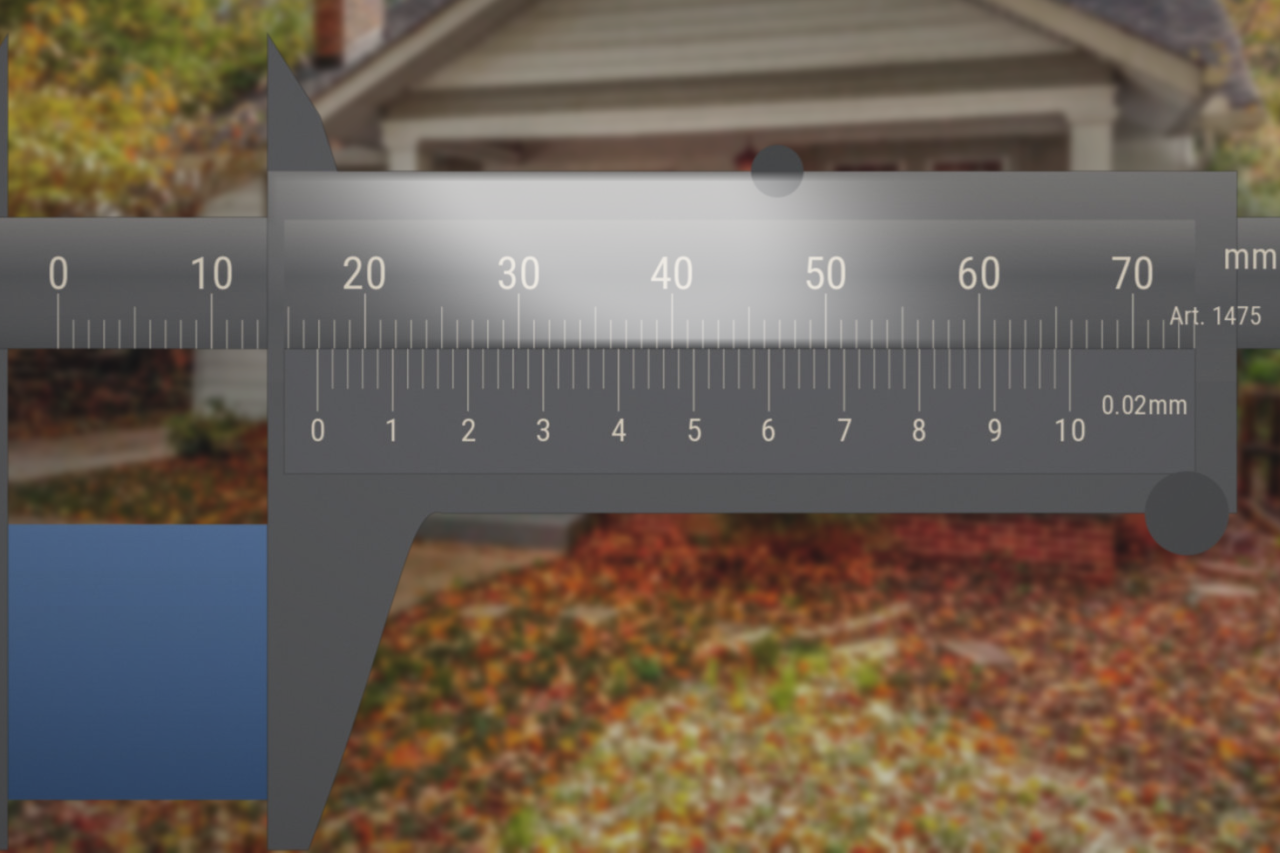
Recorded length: 16.9 mm
